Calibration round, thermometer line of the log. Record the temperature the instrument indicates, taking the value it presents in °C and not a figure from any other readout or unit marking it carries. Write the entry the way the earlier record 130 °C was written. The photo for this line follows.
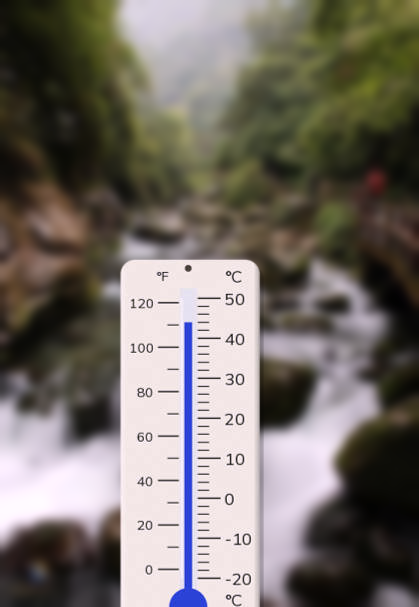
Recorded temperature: 44 °C
